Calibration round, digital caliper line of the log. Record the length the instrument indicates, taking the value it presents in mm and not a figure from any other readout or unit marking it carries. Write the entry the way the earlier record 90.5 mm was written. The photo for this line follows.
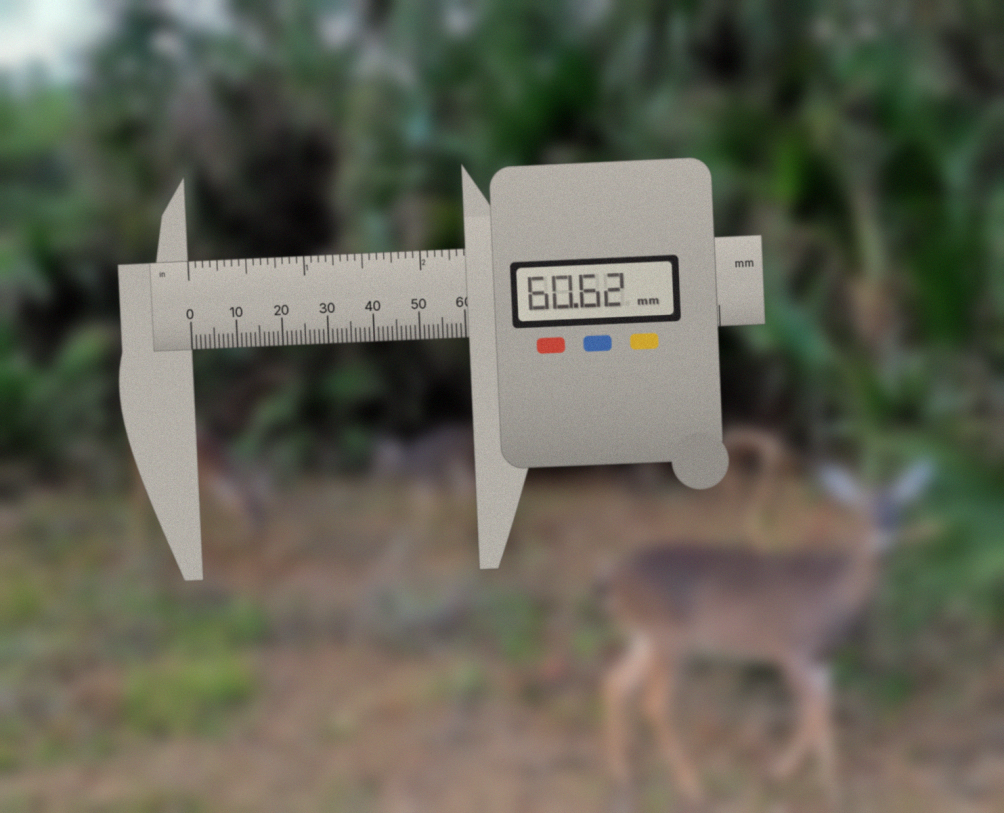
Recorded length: 60.62 mm
